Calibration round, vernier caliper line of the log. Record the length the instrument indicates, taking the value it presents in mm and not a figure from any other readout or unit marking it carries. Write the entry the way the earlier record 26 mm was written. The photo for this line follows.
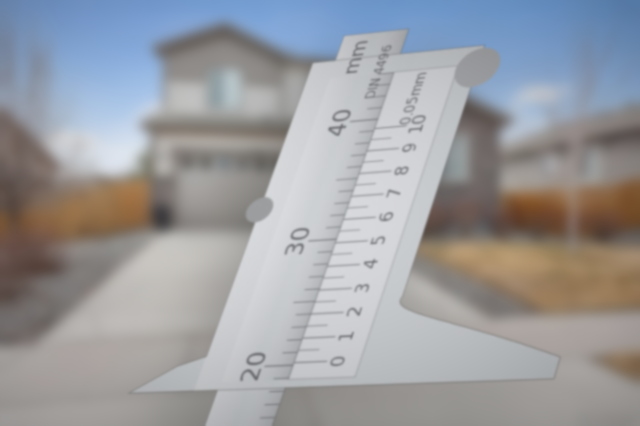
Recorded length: 20.2 mm
